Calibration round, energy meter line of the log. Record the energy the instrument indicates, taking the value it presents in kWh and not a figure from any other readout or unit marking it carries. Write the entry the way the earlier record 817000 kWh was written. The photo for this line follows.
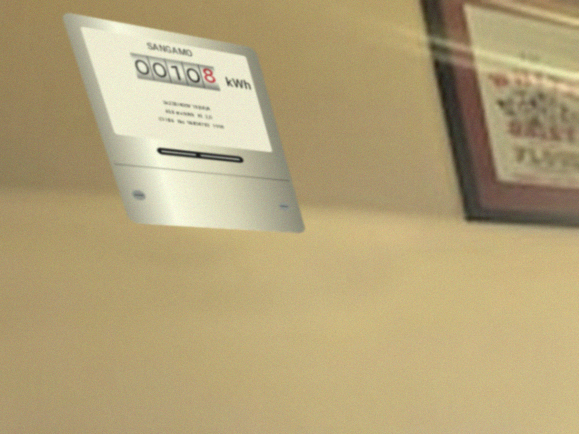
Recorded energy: 10.8 kWh
